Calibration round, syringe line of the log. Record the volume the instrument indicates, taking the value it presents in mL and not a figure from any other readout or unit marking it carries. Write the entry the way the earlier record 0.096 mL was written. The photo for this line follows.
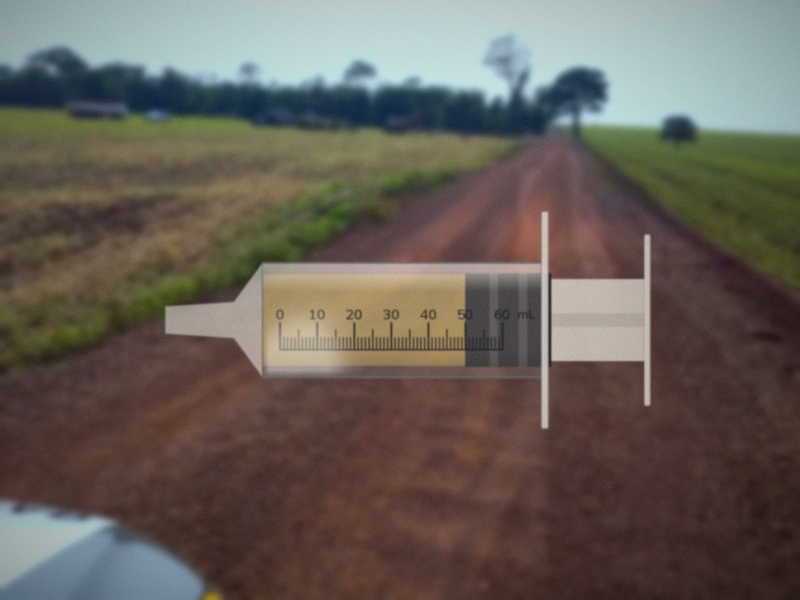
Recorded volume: 50 mL
